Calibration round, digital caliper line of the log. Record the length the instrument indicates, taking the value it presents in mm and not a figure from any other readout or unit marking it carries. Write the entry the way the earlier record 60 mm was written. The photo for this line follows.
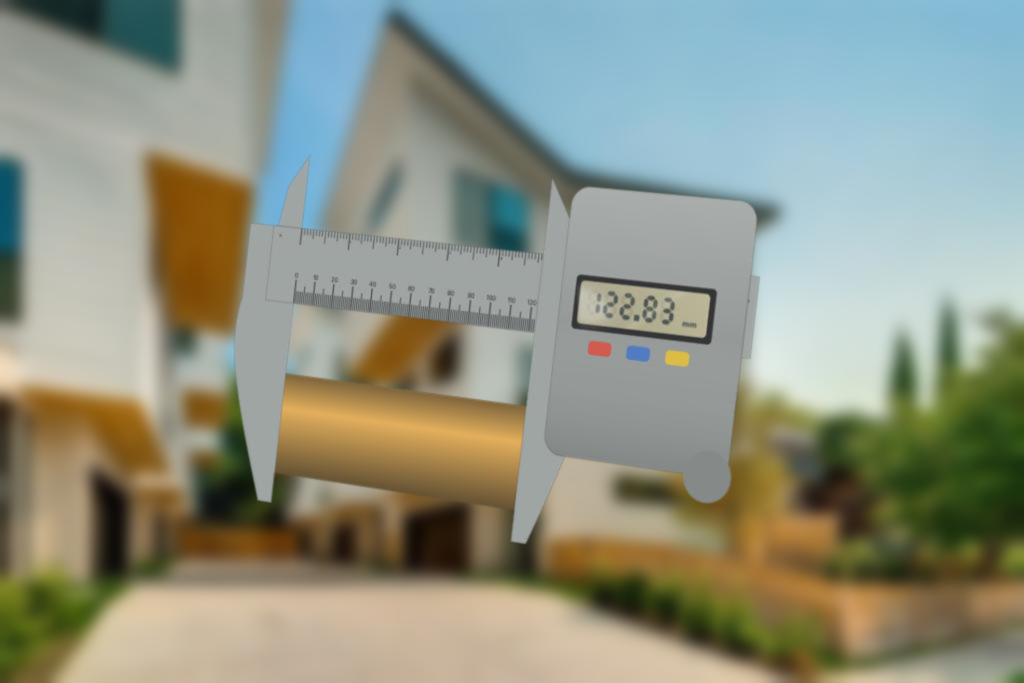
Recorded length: 122.83 mm
